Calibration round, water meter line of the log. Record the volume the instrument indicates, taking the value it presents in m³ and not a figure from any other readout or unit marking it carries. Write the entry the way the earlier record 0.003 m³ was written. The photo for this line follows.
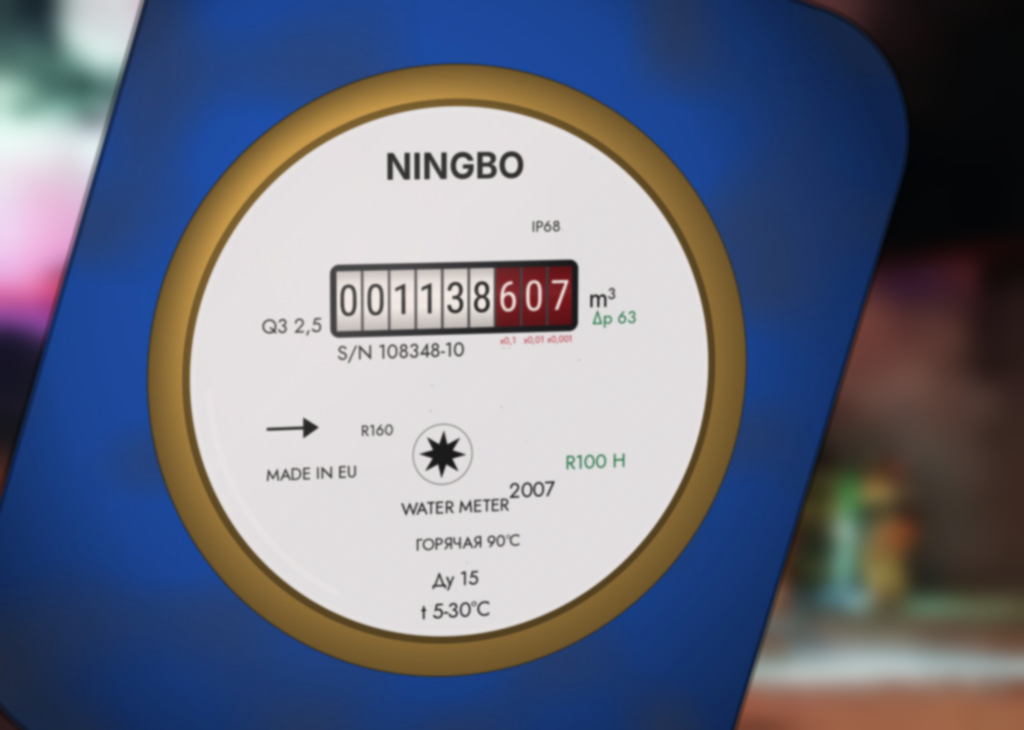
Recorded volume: 1138.607 m³
